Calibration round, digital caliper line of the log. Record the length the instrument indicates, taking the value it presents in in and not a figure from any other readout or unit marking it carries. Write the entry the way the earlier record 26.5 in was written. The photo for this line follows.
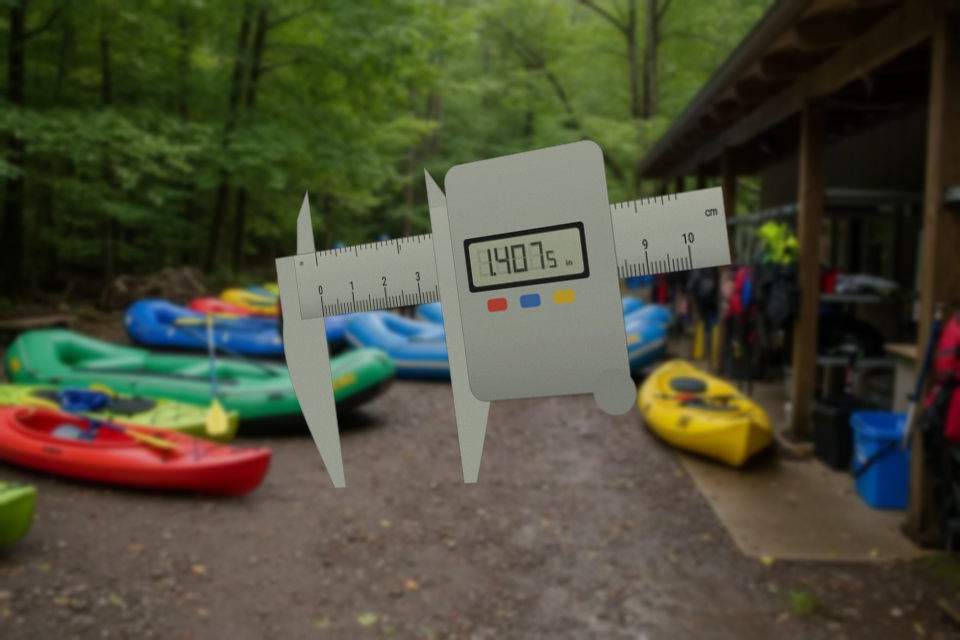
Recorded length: 1.4075 in
